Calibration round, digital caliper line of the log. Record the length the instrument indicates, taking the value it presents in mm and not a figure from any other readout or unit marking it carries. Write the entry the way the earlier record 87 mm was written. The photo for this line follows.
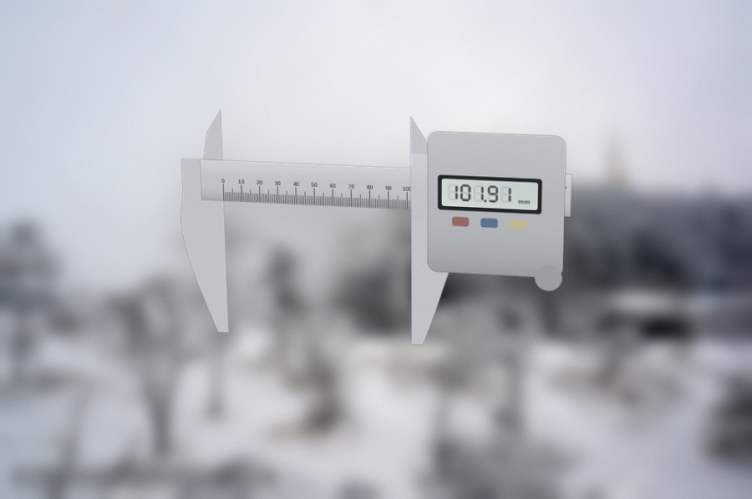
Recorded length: 101.91 mm
